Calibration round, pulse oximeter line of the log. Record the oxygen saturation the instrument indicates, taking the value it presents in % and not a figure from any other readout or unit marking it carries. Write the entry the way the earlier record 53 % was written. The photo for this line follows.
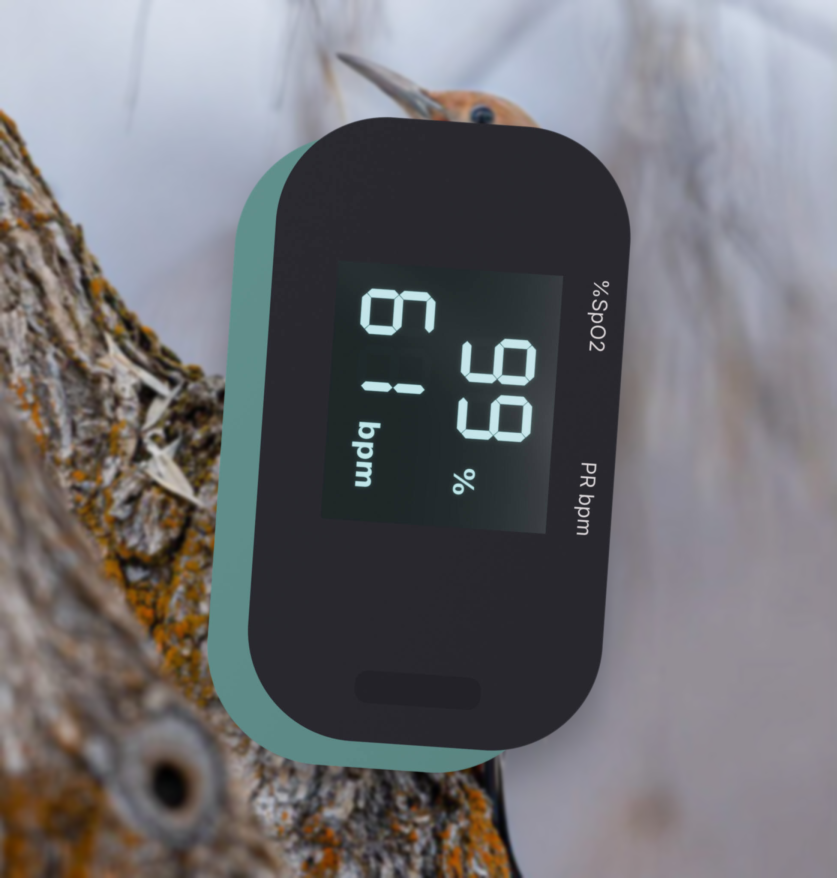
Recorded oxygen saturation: 99 %
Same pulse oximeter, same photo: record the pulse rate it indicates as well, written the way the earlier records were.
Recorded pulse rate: 61 bpm
